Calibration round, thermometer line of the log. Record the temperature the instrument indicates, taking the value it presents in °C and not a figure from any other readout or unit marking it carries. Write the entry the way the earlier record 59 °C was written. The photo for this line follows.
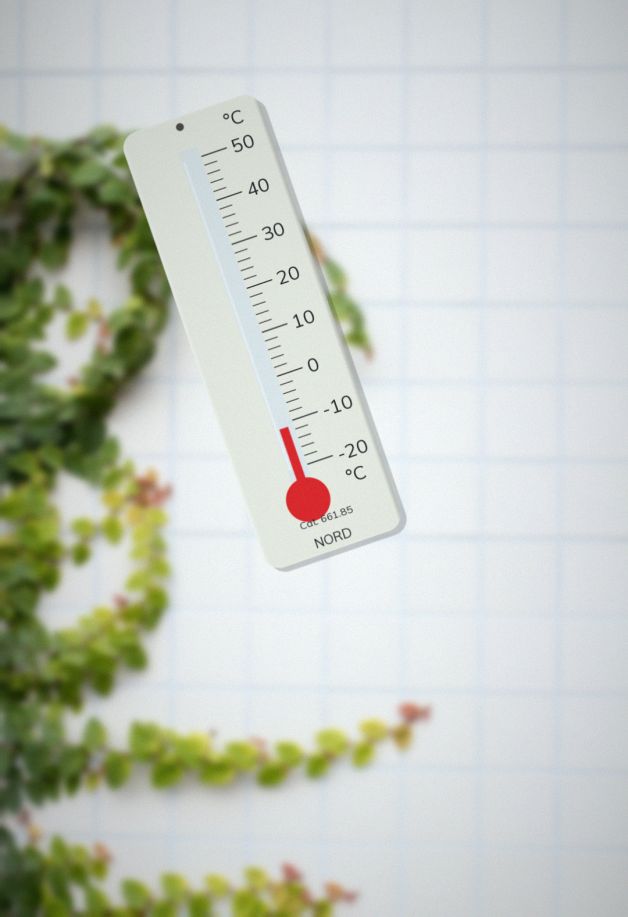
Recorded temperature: -11 °C
